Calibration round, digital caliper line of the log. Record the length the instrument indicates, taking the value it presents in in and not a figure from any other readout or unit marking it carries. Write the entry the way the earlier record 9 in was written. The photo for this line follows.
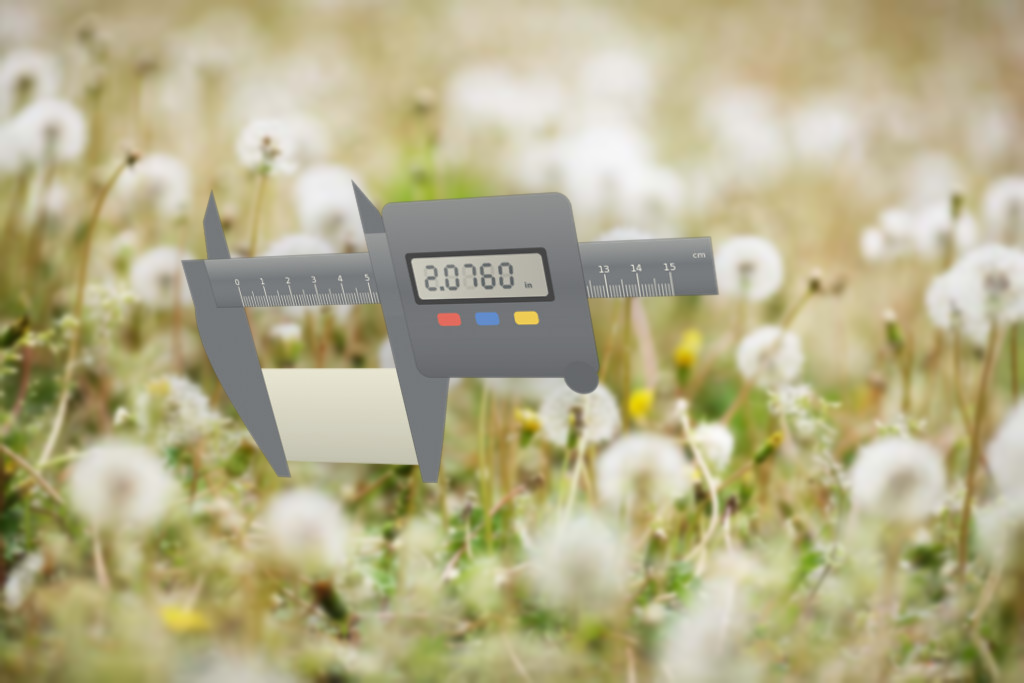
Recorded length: 2.0760 in
